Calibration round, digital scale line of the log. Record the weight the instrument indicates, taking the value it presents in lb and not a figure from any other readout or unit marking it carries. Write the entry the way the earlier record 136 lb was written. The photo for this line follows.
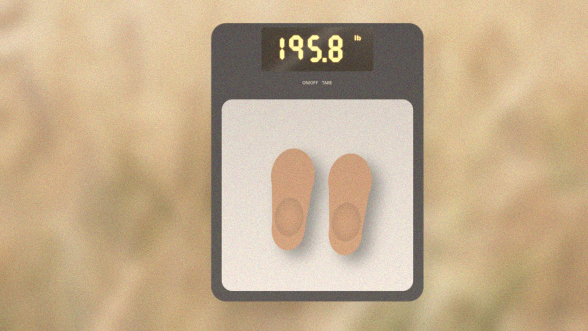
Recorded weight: 195.8 lb
